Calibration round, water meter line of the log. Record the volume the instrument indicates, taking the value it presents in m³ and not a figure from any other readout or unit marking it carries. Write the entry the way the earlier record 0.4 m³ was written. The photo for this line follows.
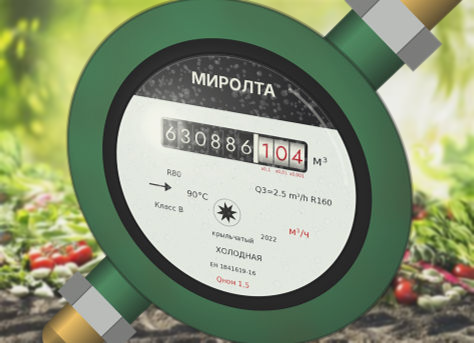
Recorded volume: 630886.104 m³
